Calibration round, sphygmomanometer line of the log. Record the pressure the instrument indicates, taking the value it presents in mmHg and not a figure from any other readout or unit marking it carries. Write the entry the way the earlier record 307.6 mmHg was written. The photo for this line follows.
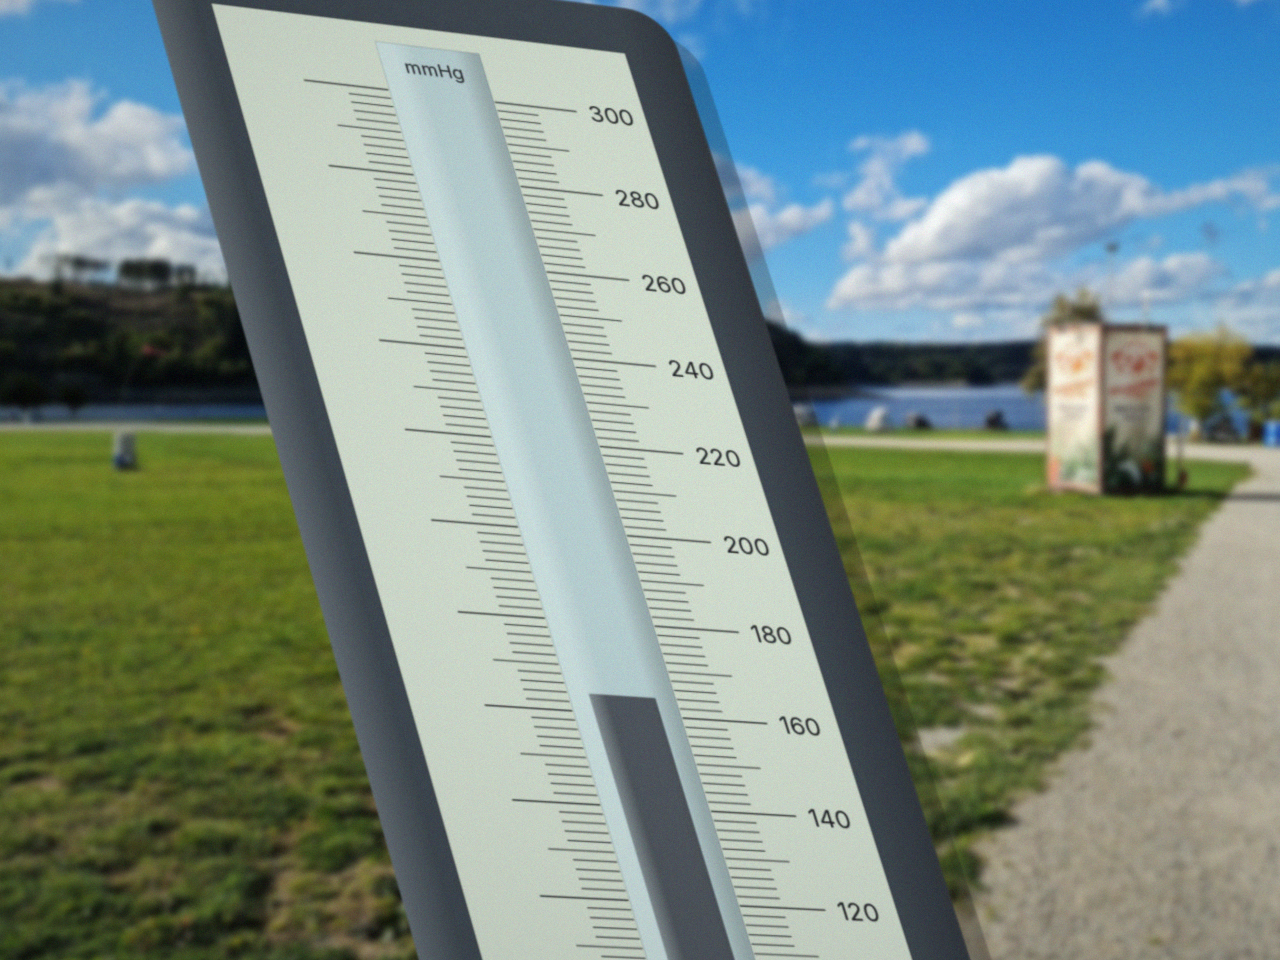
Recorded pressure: 164 mmHg
